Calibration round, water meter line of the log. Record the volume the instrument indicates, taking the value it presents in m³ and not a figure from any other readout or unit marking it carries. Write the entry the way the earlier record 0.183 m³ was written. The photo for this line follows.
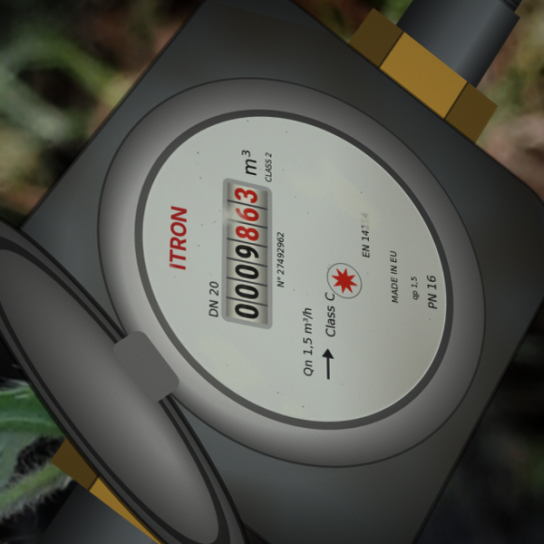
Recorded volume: 9.863 m³
